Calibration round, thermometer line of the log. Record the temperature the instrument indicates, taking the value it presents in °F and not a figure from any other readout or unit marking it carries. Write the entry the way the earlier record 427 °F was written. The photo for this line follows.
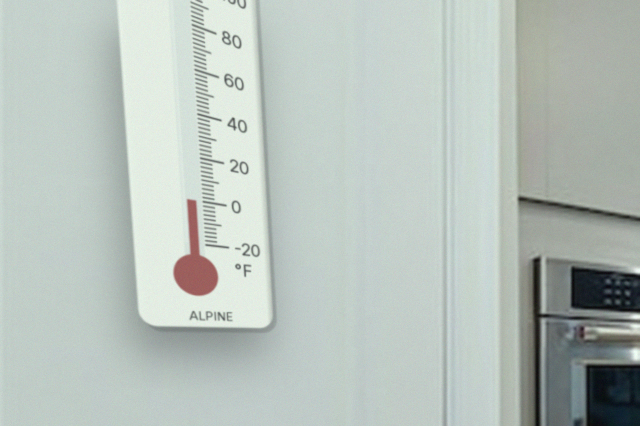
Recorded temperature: 0 °F
